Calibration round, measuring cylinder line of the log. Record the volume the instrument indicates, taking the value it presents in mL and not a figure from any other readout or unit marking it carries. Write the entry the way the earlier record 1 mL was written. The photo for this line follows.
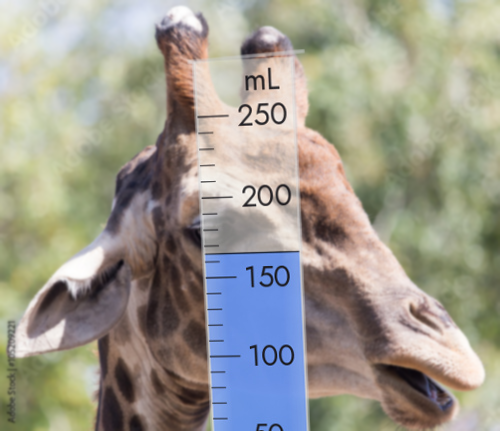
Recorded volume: 165 mL
